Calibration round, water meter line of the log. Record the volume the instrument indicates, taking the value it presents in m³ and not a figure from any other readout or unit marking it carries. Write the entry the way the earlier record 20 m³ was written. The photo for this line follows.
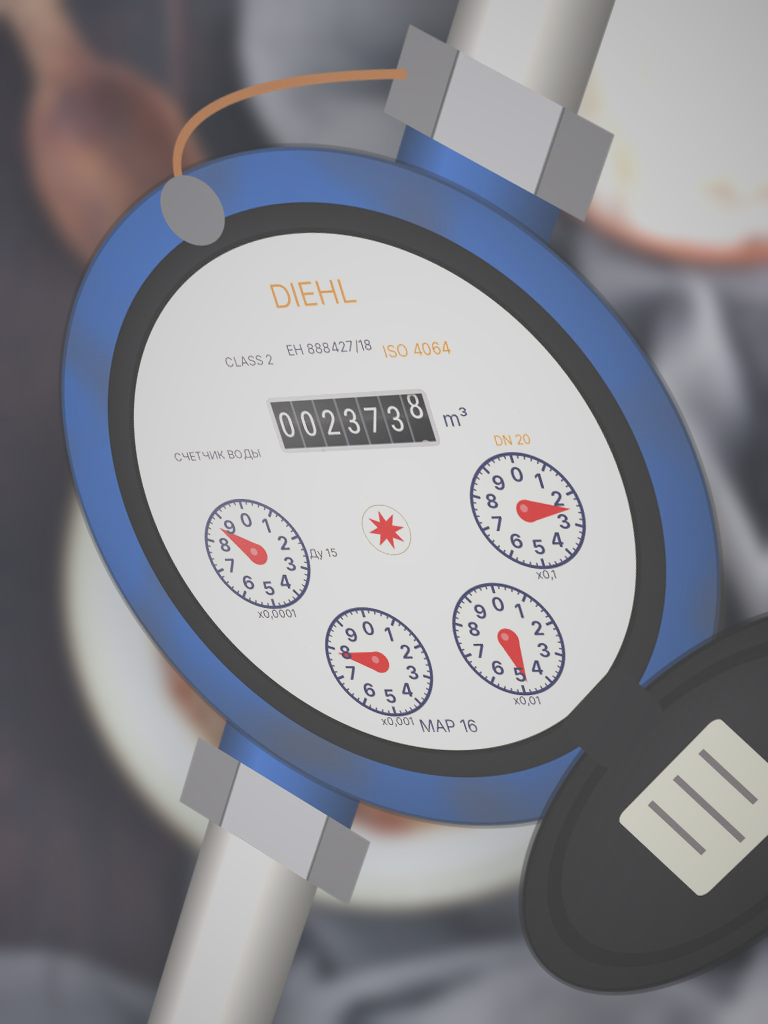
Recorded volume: 23738.2478 m³
